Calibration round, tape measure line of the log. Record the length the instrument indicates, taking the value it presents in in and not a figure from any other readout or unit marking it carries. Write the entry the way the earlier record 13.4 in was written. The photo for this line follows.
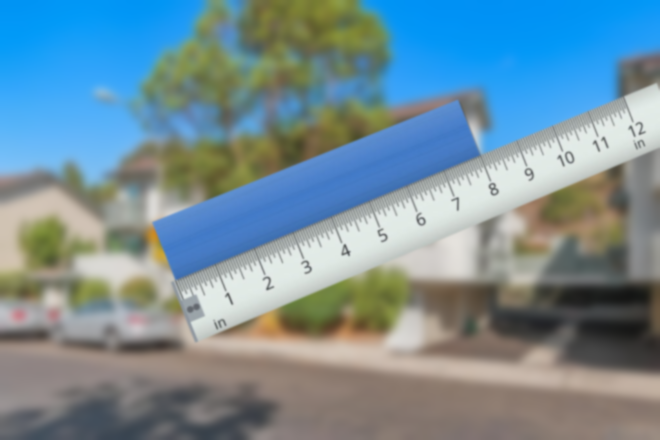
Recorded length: 8 in
